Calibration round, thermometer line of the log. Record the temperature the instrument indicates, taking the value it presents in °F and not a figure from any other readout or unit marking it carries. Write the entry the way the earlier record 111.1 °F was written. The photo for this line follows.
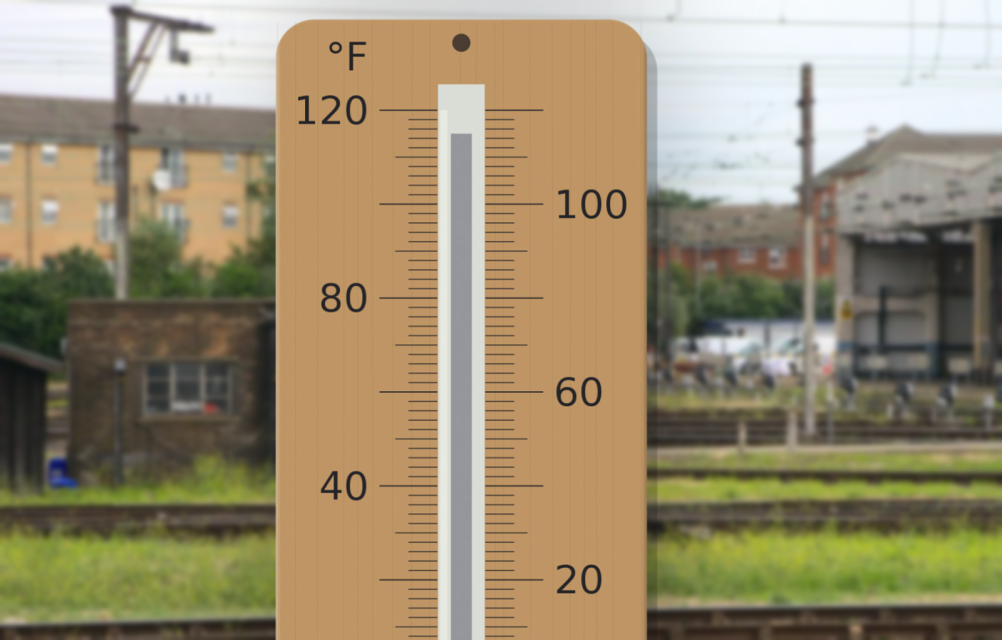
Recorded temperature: 115 °F
